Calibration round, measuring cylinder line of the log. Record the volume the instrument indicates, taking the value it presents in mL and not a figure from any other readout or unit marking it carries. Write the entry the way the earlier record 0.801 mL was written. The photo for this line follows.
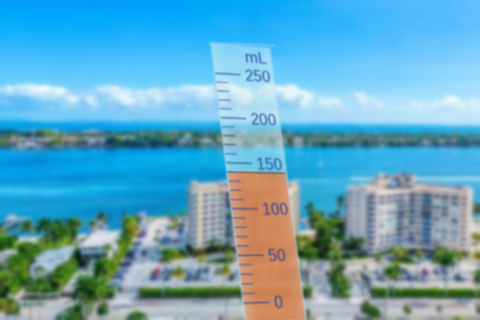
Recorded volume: 140 mL
